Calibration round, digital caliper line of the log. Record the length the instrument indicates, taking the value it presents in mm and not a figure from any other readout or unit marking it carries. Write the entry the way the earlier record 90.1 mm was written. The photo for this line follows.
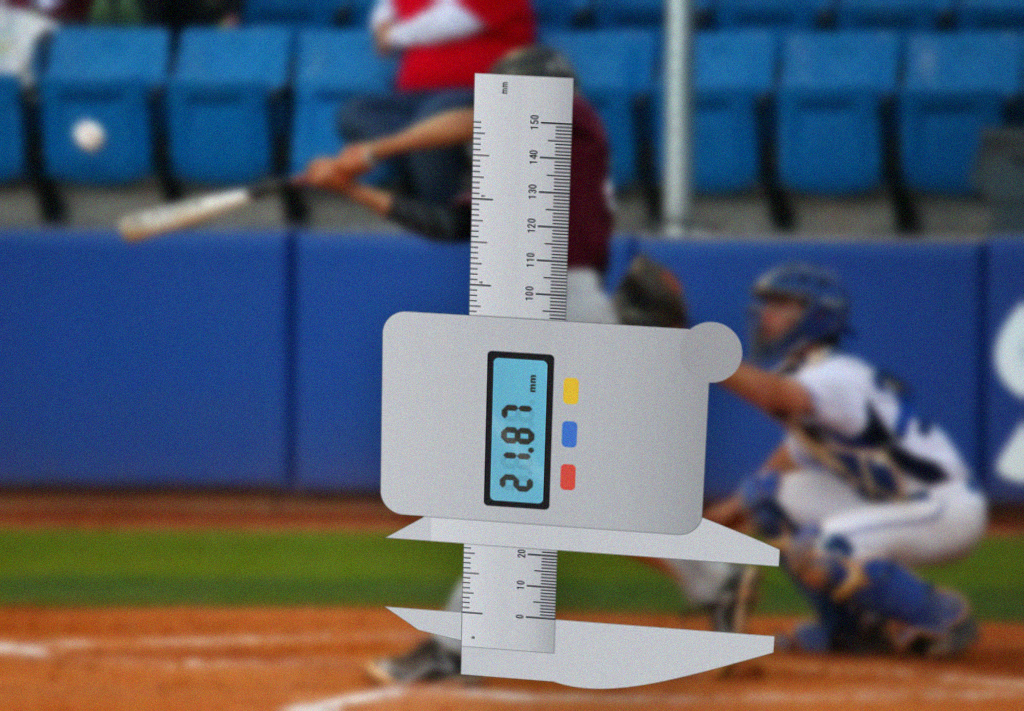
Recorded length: 21.87 mm
